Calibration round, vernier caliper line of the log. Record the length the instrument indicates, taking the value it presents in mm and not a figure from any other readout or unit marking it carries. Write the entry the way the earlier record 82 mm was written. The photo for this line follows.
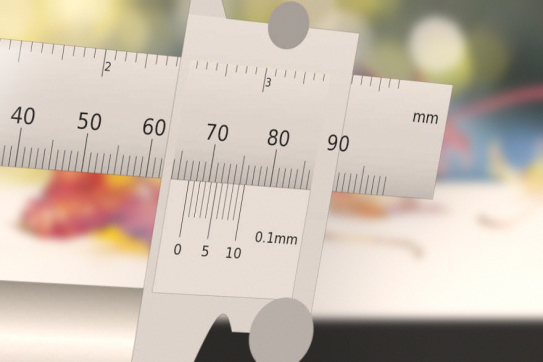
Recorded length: 66.8 mm
